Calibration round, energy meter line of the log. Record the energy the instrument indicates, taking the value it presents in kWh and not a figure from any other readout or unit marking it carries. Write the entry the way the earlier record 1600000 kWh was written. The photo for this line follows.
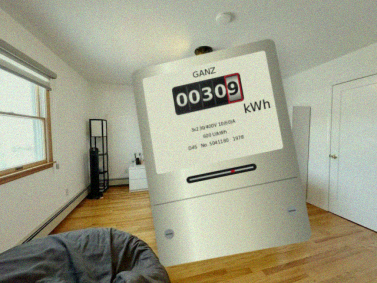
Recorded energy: 30.9 kWh
